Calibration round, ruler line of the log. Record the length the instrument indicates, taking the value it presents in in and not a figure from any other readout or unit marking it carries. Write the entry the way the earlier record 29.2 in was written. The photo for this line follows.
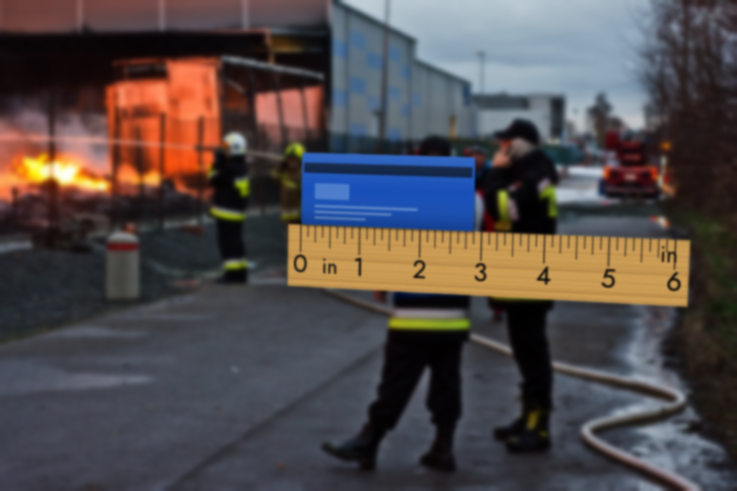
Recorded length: 2.875 in
